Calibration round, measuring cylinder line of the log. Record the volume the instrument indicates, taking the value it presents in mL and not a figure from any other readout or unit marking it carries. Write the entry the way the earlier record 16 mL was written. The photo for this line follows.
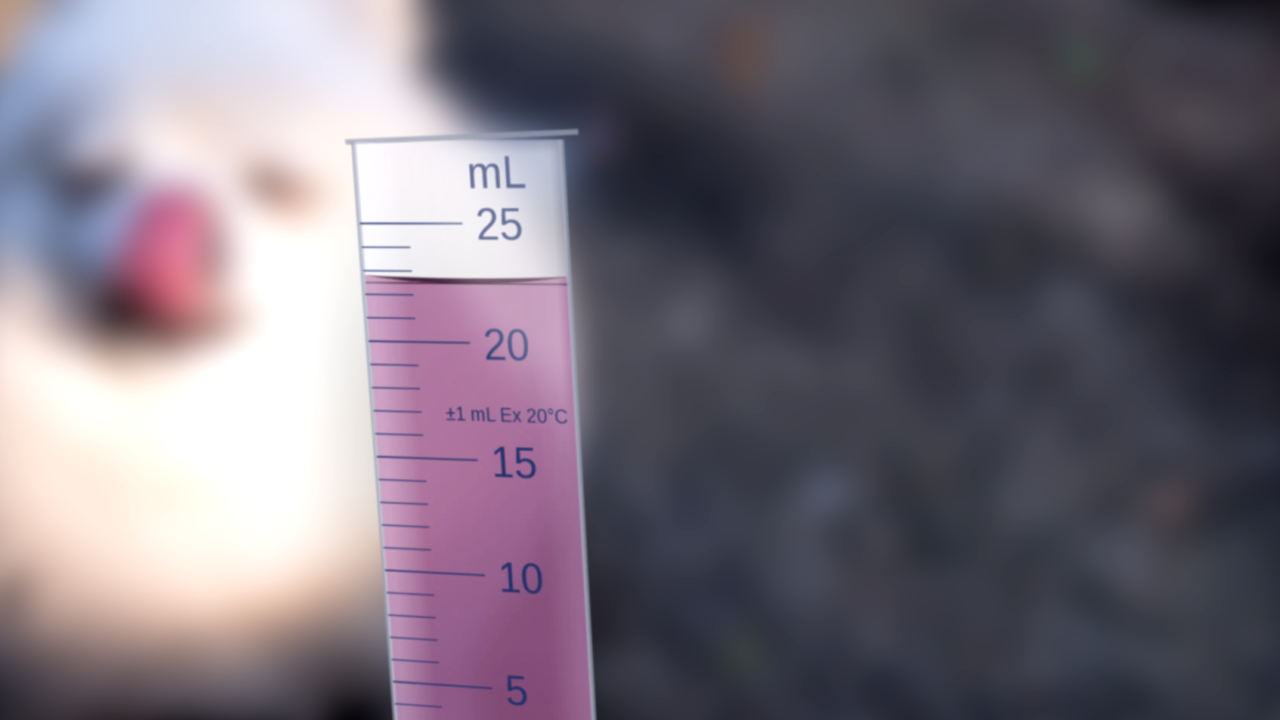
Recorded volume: 22.5 mL
